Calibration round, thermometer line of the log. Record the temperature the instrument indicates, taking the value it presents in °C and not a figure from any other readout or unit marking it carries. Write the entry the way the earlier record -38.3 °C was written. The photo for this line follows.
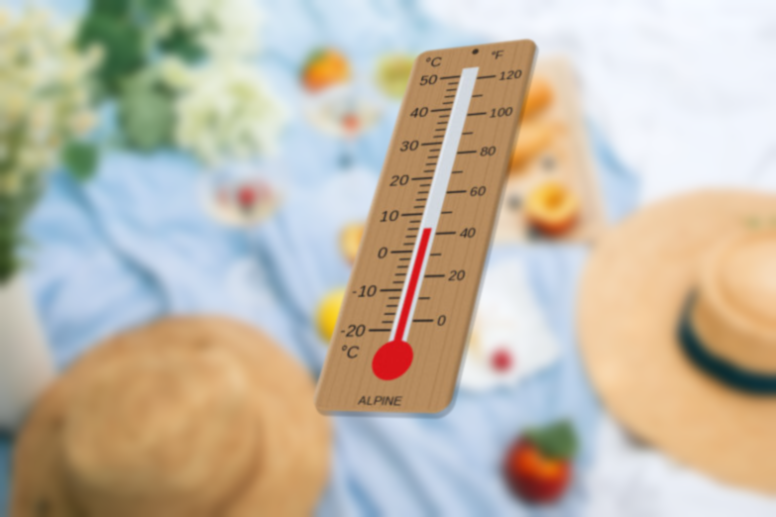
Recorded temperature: 6 °C
